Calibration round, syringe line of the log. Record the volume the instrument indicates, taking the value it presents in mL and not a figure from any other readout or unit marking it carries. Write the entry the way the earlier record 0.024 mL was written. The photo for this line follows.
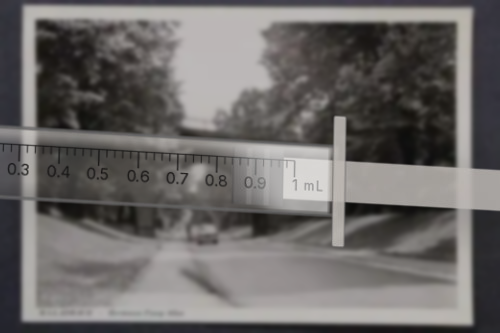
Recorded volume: 0.84 mL
